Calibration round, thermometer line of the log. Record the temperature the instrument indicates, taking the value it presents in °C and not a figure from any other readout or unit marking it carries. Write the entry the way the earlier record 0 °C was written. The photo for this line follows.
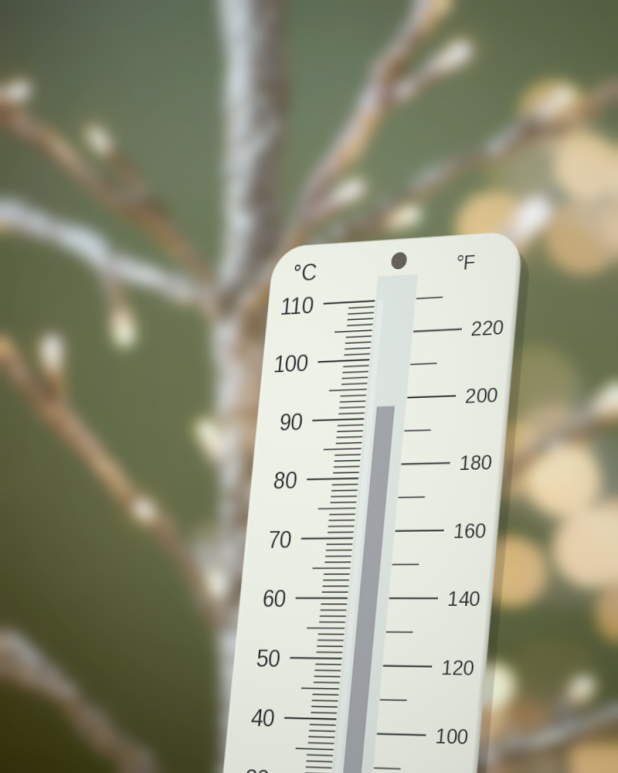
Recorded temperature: 92 °C
